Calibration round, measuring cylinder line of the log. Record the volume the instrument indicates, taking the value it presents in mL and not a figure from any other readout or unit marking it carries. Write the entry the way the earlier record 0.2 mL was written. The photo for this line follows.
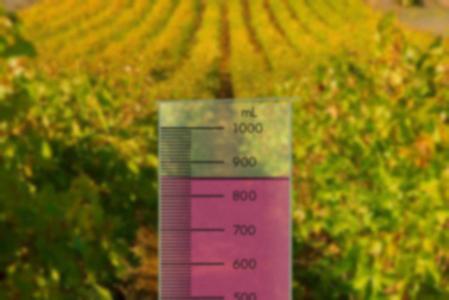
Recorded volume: 850 mL
